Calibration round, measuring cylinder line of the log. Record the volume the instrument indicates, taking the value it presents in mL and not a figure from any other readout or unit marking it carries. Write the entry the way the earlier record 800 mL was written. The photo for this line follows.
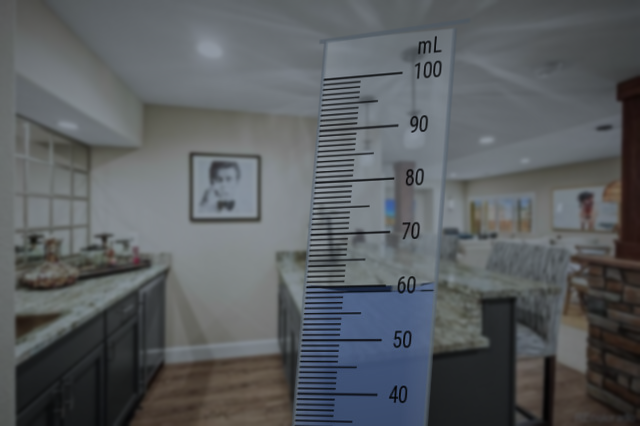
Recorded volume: 59 mL
